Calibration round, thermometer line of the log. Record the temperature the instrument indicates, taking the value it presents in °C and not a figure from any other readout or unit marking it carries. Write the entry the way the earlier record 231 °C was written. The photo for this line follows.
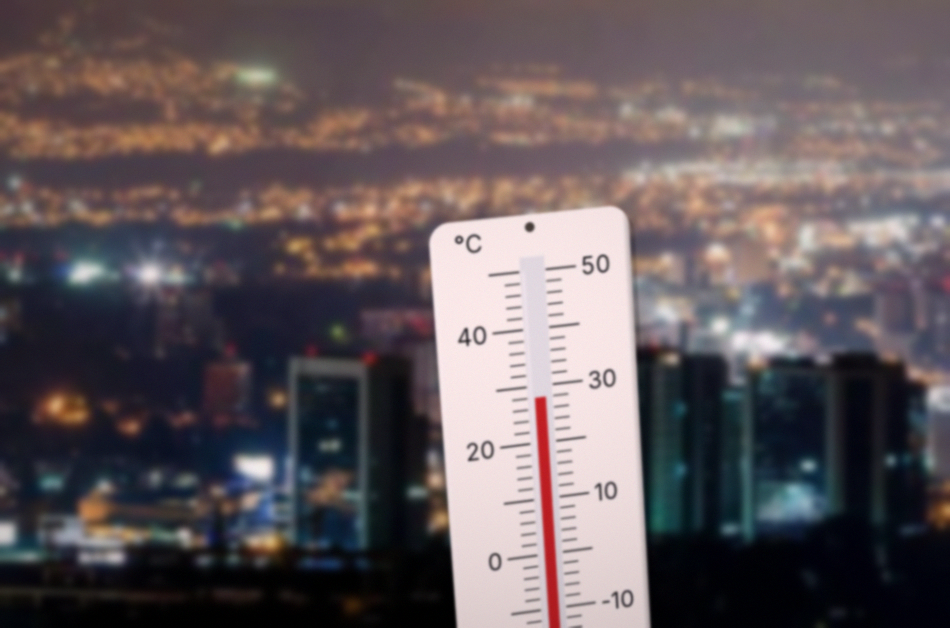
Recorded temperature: 28 °C
